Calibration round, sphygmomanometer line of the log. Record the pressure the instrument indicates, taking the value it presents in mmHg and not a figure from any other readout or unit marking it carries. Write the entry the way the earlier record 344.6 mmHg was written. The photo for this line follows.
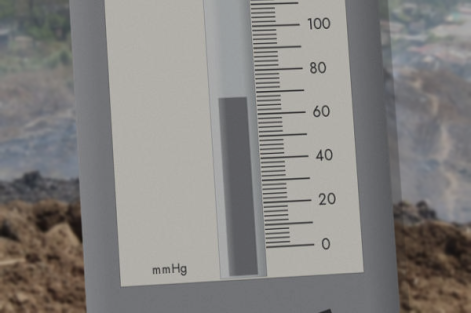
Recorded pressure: 68 mmHg
